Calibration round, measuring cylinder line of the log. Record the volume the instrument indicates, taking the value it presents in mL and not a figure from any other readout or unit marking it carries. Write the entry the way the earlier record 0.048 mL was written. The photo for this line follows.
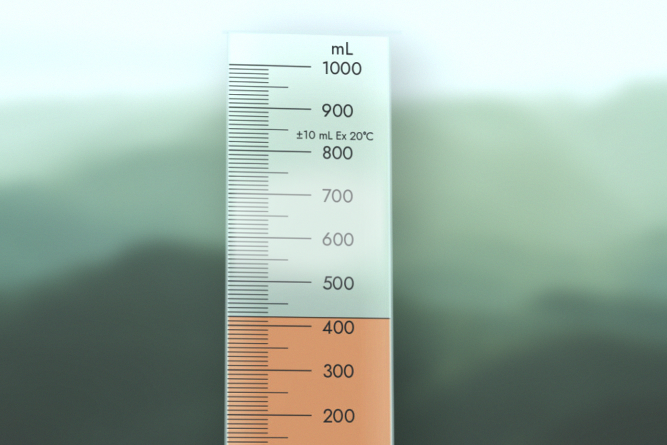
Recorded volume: 420 mL
